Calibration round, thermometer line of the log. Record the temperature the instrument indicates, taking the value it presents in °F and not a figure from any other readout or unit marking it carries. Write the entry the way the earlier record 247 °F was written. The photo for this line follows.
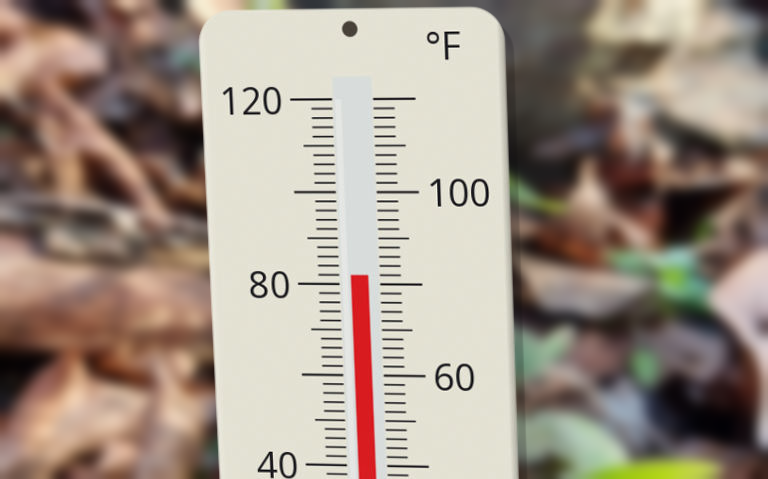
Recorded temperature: 82 °F
